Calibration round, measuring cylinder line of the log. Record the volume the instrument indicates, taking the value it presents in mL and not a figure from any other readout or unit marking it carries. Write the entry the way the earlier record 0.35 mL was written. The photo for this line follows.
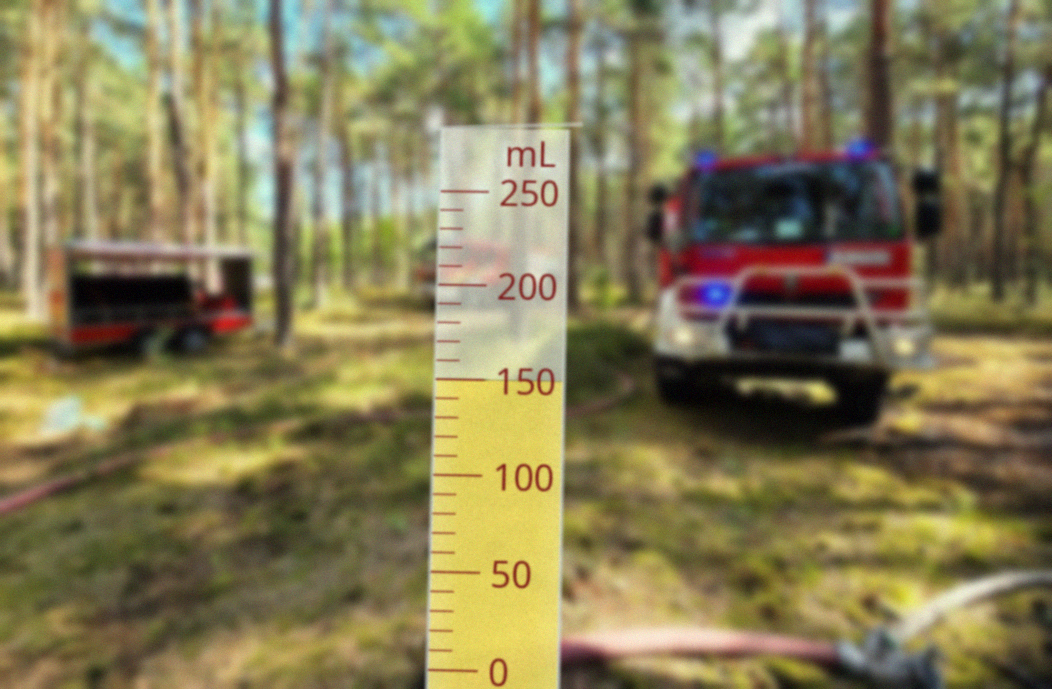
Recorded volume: 150 mL
